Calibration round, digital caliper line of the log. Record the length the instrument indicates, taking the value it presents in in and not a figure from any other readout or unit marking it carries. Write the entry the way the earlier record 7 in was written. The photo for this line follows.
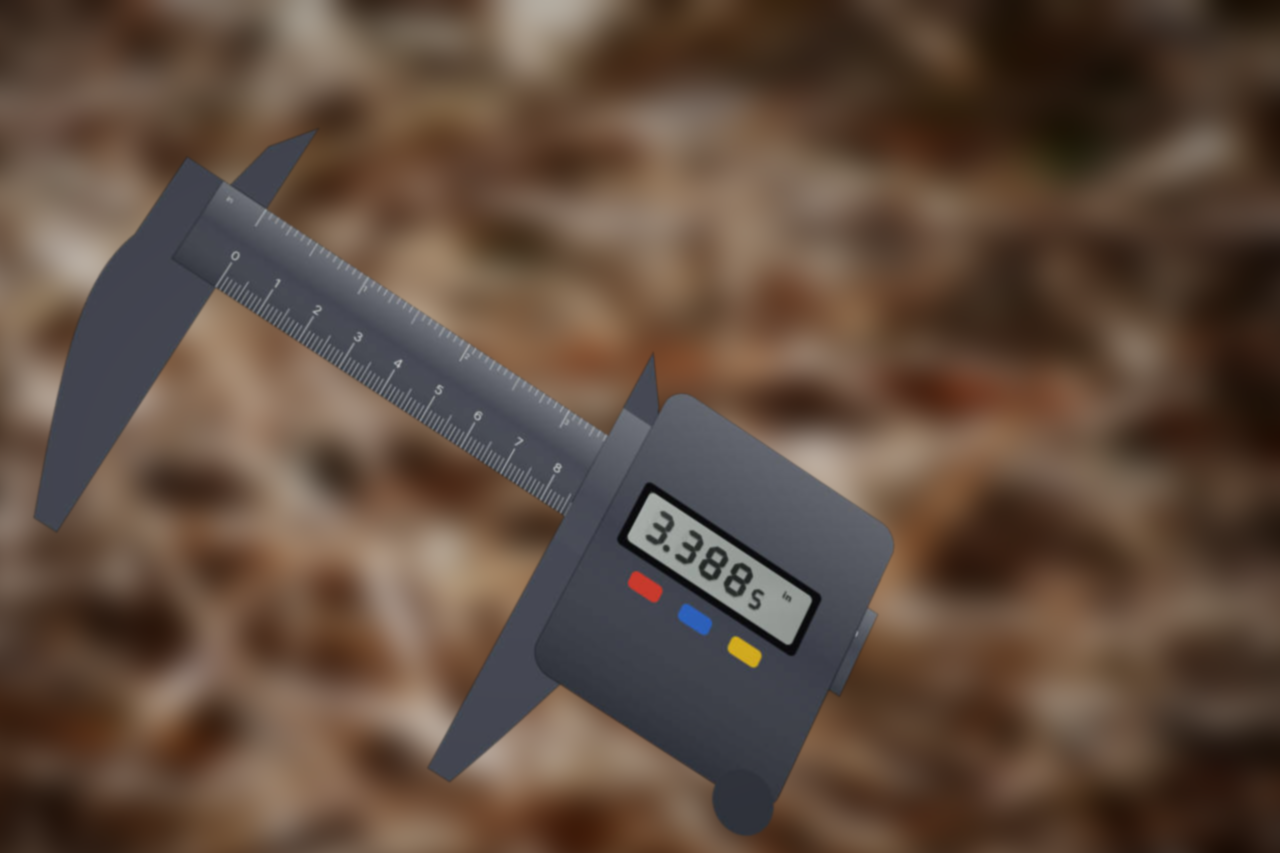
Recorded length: 3.3885 in
